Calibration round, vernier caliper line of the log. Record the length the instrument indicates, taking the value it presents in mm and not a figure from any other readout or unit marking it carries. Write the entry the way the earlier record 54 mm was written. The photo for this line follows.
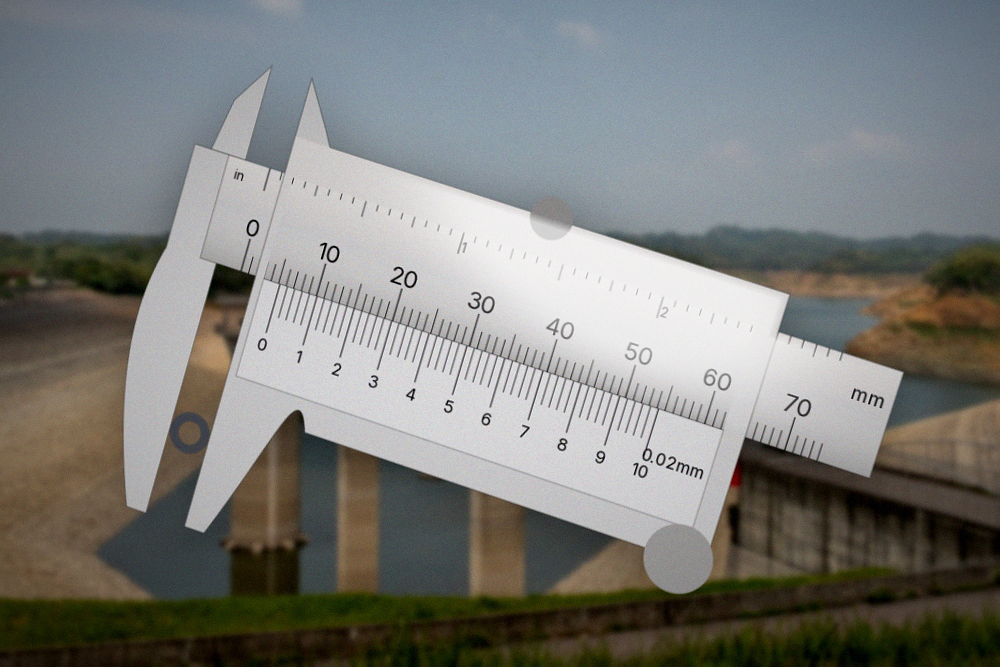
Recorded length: 5.2 mm
